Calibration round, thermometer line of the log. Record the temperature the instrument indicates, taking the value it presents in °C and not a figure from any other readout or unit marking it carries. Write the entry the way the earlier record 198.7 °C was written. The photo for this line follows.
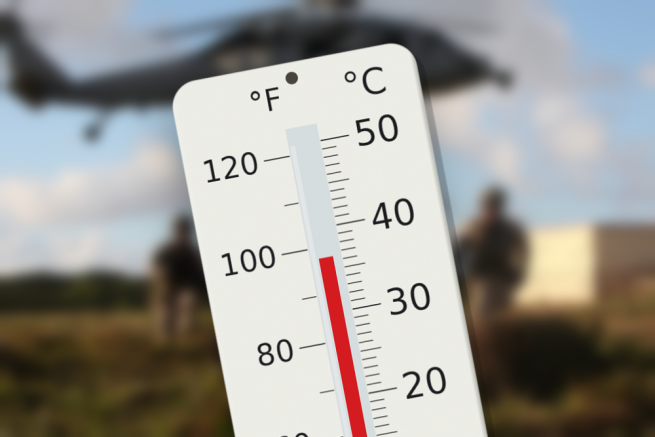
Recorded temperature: 36.5 °C
